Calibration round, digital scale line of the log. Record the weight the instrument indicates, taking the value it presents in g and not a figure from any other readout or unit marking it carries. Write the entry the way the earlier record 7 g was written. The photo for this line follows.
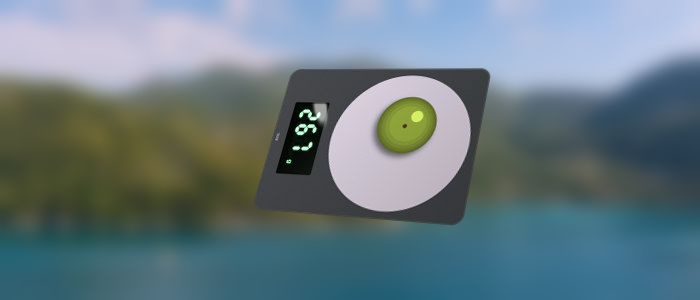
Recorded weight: 267 g
